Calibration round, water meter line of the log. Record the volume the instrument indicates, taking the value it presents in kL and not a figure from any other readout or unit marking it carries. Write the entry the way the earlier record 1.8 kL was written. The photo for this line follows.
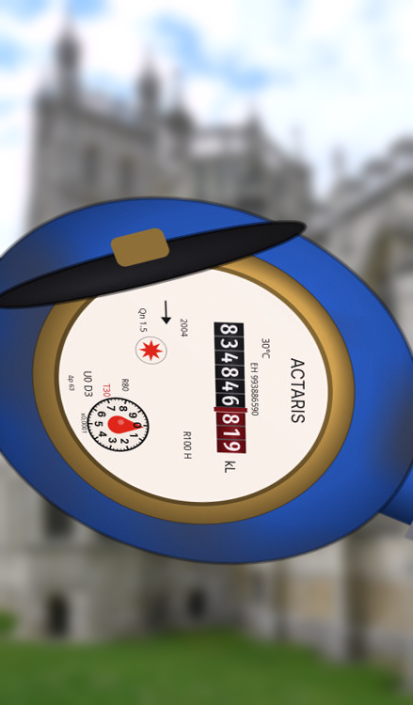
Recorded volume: 834846.8190 kL
